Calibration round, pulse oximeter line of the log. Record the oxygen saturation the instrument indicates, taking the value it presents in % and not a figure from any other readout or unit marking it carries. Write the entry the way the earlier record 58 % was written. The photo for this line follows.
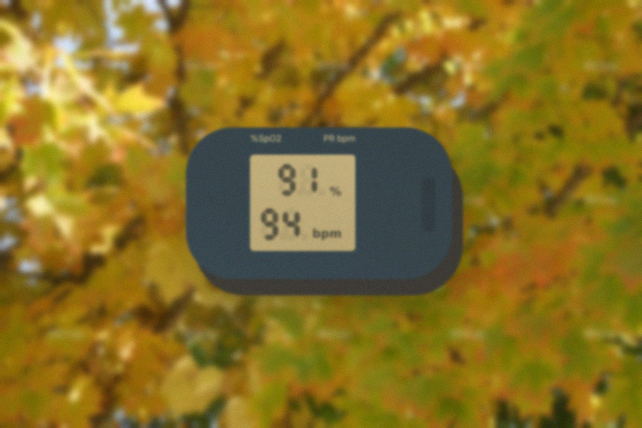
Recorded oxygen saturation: 91 %
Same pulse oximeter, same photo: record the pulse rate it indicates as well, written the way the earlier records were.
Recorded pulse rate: 94 bpm
